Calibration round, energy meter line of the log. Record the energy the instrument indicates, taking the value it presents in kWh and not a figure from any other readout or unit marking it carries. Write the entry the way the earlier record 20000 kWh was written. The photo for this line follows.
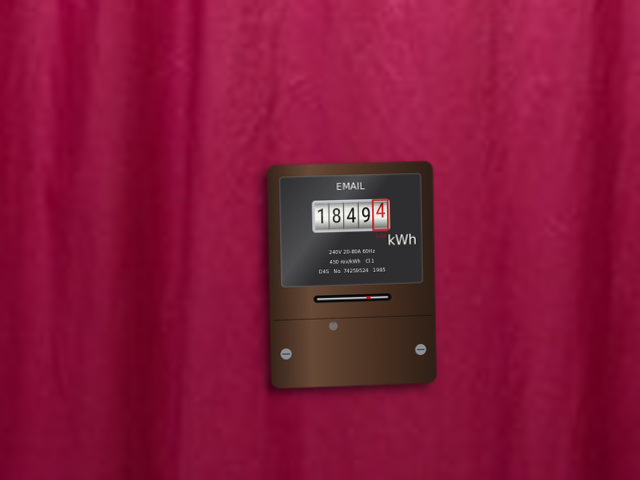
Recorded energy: 1849.4 kWh
